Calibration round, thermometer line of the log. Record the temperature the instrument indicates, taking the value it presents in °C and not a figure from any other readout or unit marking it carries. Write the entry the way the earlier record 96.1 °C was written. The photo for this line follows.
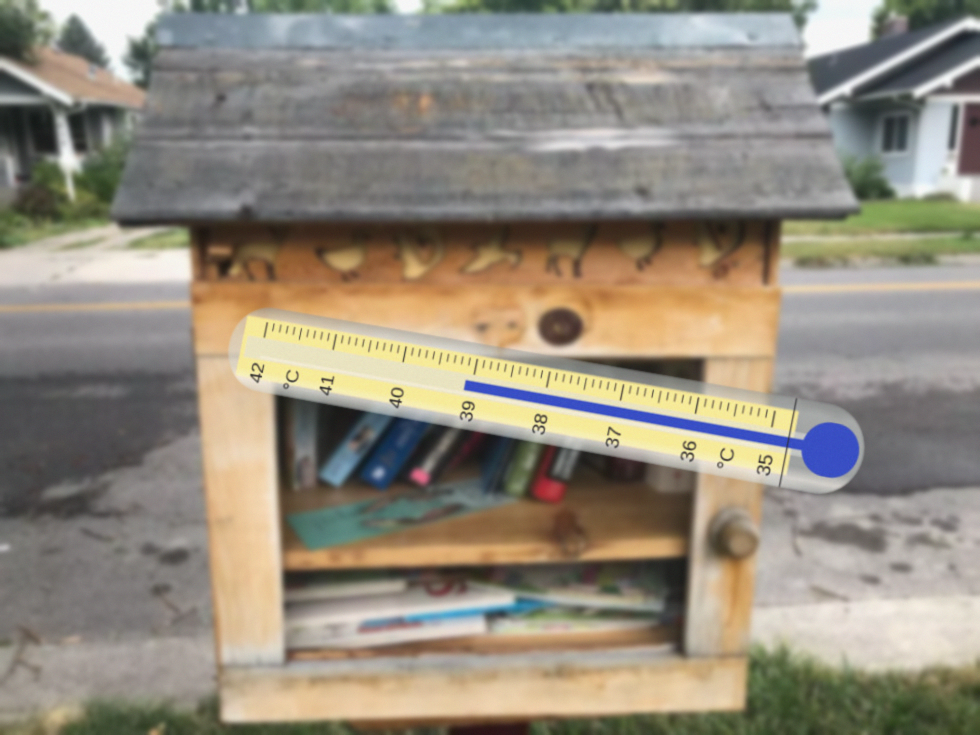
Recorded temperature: 39.1 °C
